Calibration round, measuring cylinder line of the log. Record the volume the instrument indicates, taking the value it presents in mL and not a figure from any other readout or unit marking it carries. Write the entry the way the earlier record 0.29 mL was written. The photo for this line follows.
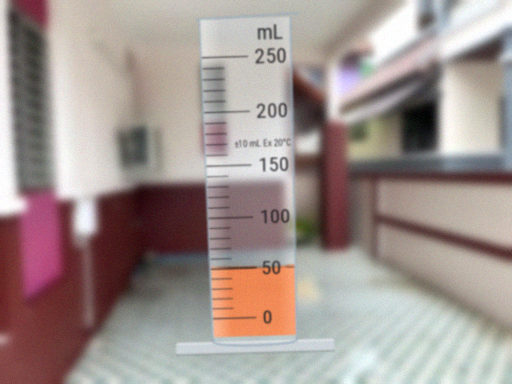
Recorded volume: 50 mL
